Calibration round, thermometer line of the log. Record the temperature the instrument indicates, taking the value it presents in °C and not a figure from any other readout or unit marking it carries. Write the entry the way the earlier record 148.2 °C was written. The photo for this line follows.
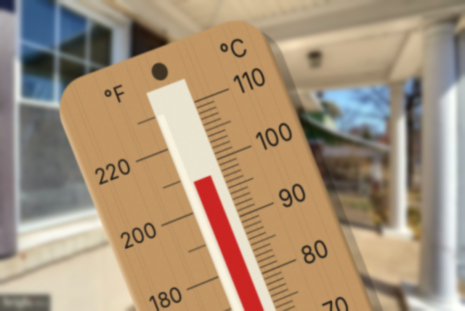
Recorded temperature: 98 °C
